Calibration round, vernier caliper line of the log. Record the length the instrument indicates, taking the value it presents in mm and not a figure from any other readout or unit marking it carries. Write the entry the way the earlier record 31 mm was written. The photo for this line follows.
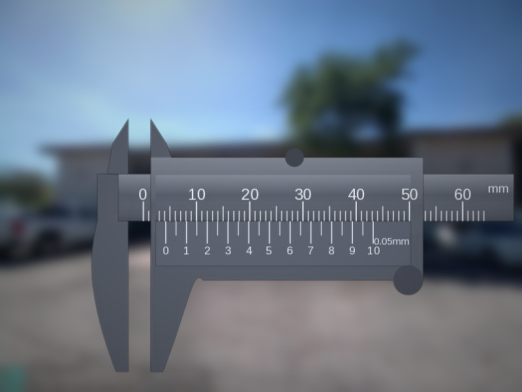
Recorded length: 4.2 mm
